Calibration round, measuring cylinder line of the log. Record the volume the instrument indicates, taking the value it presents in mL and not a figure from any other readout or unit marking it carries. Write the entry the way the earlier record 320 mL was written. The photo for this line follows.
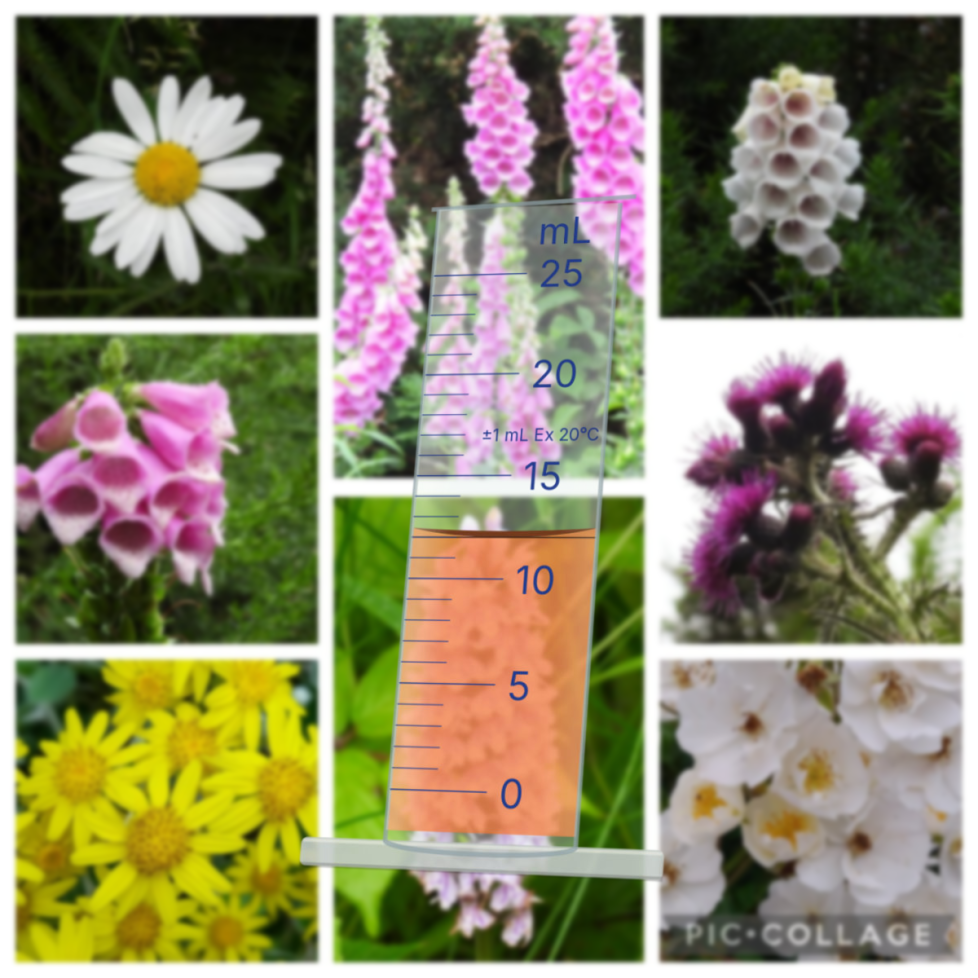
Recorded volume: 12 mL
